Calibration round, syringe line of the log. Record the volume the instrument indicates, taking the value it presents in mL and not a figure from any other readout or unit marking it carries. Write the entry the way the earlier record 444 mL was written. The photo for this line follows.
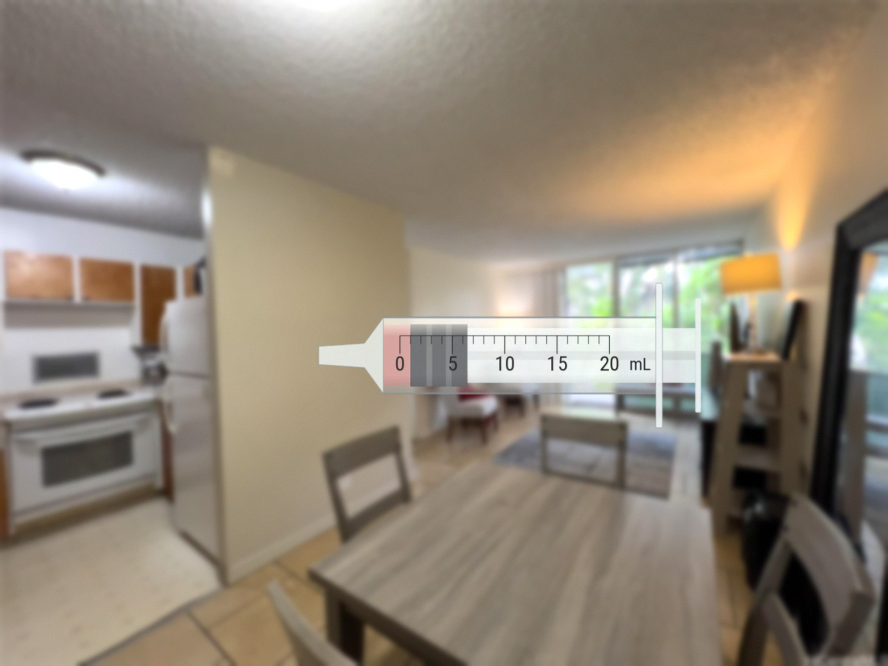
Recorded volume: 1 mL
